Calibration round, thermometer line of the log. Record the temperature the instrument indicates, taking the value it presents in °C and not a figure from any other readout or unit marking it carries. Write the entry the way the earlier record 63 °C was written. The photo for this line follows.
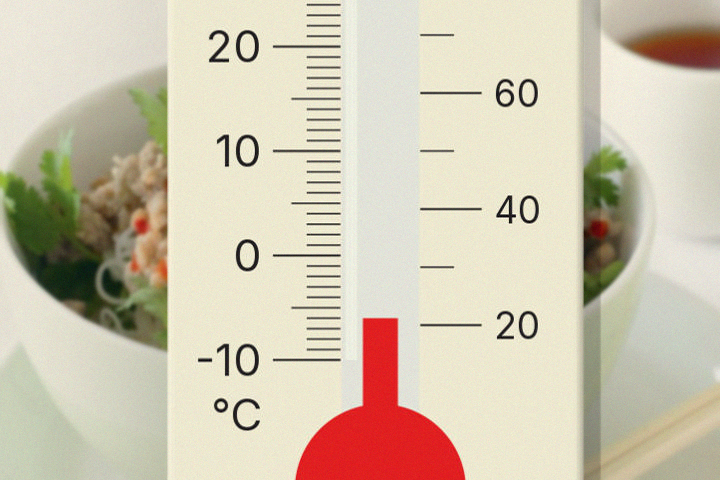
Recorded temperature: -6 °C
